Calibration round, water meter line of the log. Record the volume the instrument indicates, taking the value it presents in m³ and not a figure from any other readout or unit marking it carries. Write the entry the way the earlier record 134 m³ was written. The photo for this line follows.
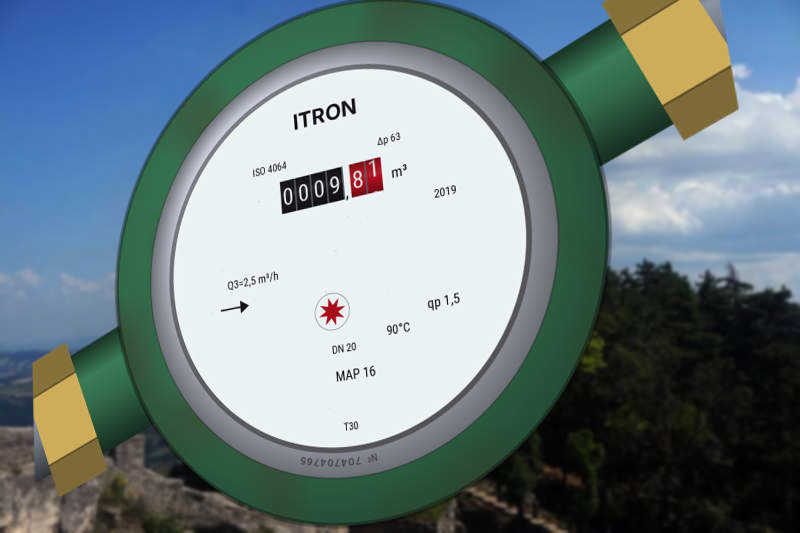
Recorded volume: 9.81 m³
